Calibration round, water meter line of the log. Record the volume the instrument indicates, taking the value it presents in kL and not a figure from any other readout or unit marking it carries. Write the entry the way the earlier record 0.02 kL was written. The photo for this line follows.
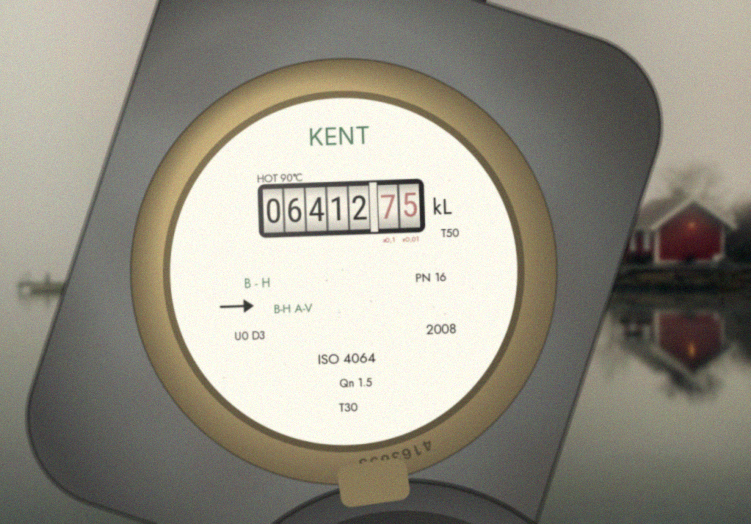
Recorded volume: 6412.75 kL
